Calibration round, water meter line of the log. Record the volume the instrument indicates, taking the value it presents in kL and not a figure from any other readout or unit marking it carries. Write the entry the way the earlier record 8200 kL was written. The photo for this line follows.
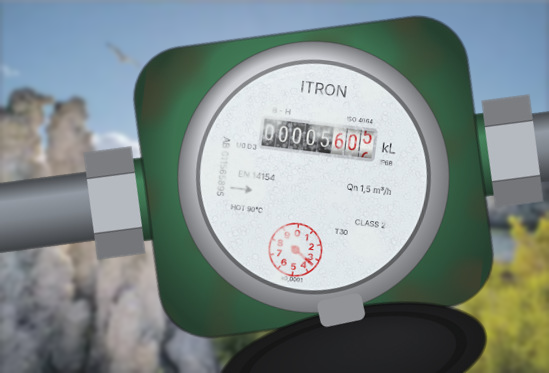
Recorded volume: 5.6053 kL
